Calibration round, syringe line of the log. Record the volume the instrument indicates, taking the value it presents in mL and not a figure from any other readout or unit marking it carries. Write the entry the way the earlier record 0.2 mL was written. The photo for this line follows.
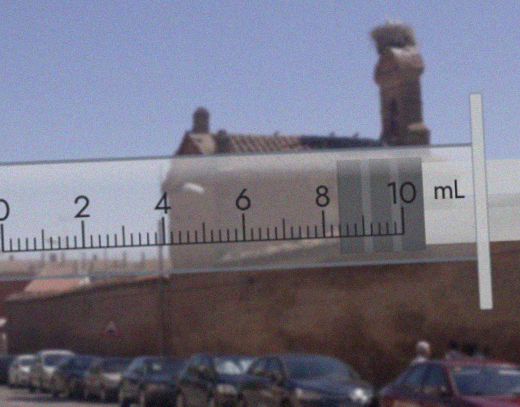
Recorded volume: 8.4 mL
